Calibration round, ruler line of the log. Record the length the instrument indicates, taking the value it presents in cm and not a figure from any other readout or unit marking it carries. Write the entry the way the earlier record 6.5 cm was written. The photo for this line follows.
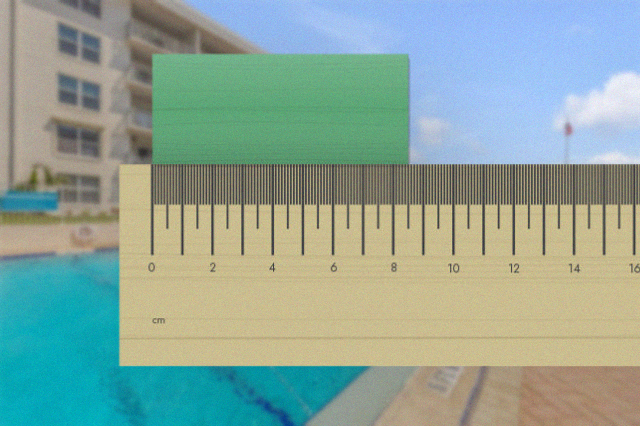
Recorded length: 8.5 cm
